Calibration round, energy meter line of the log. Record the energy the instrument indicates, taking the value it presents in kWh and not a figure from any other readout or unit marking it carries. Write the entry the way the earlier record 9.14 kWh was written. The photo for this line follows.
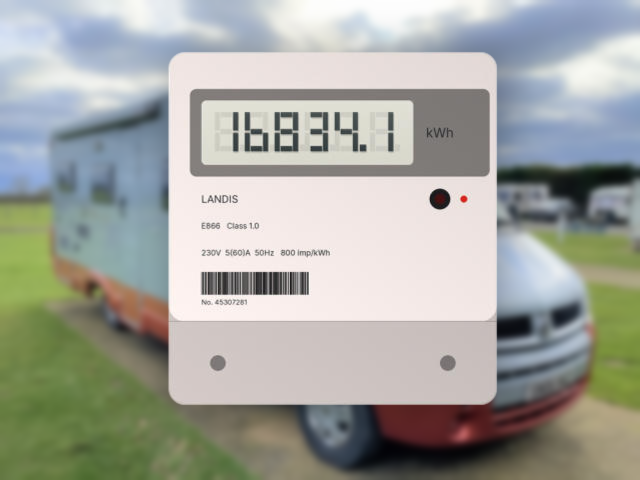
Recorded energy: 16834.1 kWh
